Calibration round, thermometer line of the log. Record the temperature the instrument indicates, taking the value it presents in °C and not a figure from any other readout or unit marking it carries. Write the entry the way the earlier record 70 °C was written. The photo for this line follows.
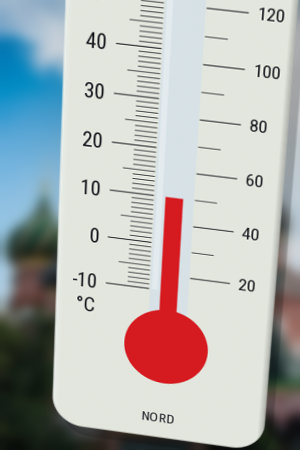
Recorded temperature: 10 °C
